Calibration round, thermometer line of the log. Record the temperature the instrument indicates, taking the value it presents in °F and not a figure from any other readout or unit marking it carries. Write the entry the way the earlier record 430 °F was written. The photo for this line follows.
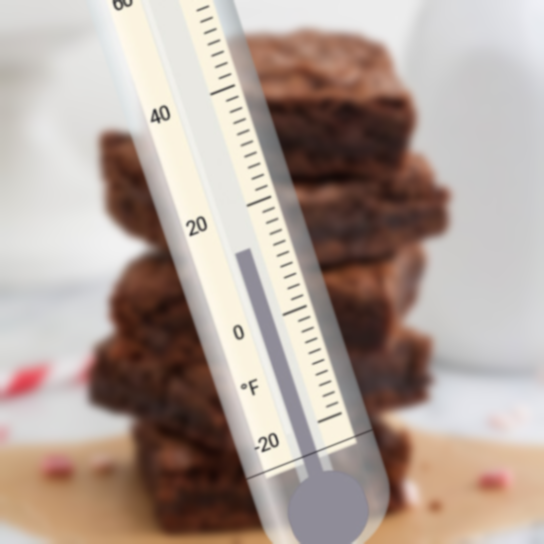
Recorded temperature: 13 °F
